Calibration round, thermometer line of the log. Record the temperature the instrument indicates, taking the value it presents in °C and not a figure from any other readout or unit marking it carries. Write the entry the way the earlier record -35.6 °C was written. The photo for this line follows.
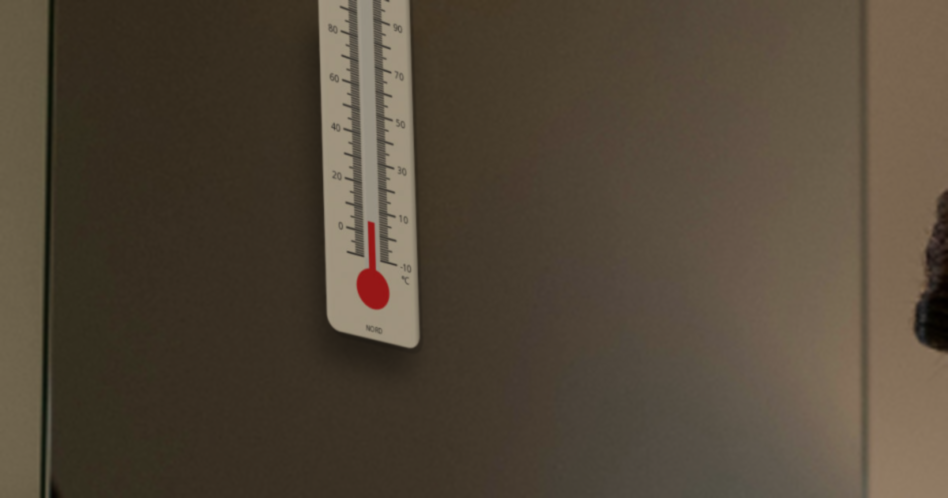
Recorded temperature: 5 °C
